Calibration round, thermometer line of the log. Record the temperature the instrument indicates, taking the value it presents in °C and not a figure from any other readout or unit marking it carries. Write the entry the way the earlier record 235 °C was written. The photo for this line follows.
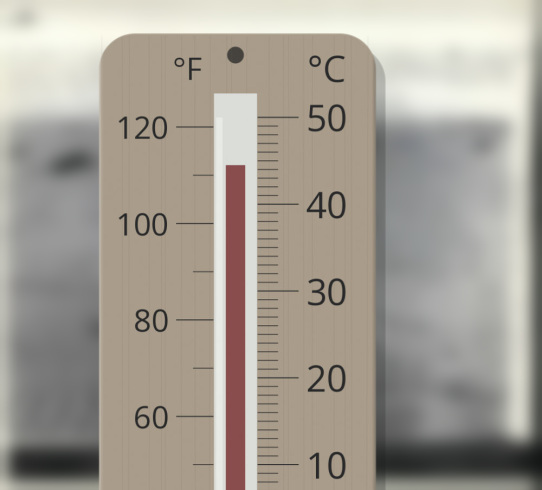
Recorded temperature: 44.5 °C
